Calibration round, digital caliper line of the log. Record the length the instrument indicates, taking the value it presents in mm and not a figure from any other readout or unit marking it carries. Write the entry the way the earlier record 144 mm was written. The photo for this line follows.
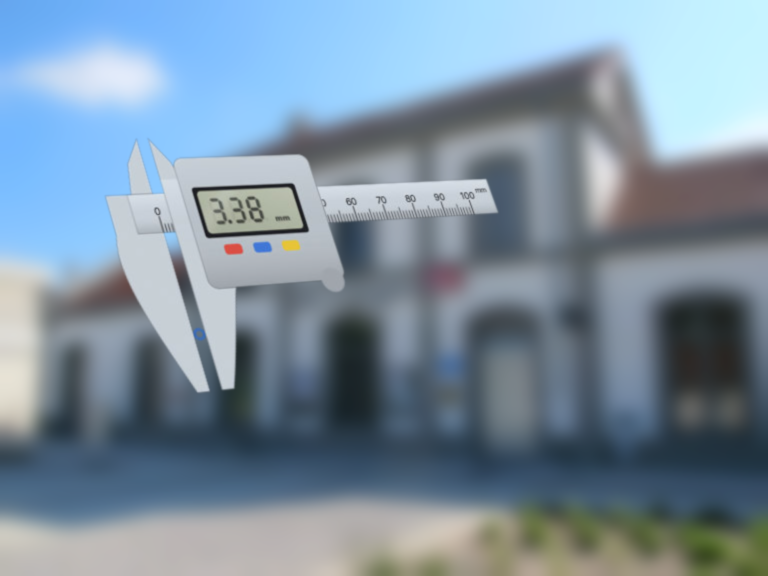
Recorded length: 3.38 mm
